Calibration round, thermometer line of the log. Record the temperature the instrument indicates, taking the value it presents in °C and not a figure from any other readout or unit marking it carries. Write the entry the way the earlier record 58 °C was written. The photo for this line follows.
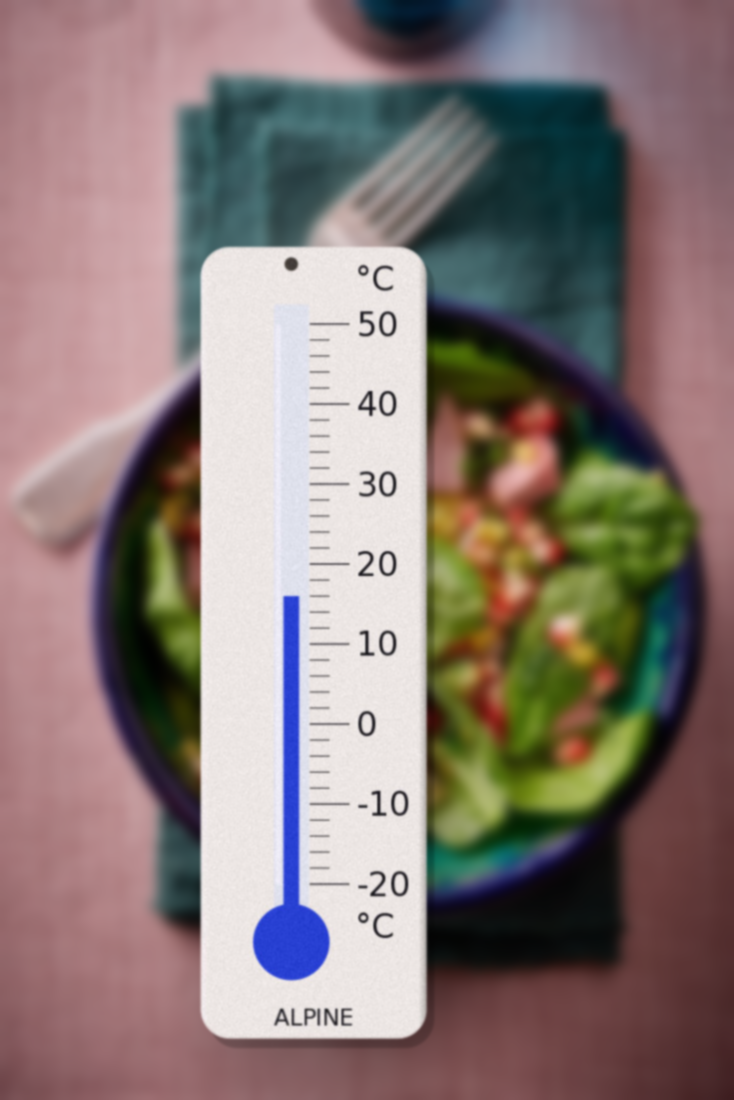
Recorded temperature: 16 °C
